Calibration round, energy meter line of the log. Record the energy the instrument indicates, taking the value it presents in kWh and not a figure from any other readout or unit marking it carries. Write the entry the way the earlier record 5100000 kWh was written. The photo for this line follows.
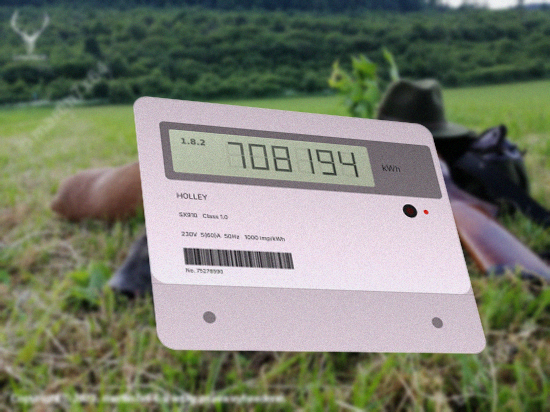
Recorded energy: 708194 kWh
